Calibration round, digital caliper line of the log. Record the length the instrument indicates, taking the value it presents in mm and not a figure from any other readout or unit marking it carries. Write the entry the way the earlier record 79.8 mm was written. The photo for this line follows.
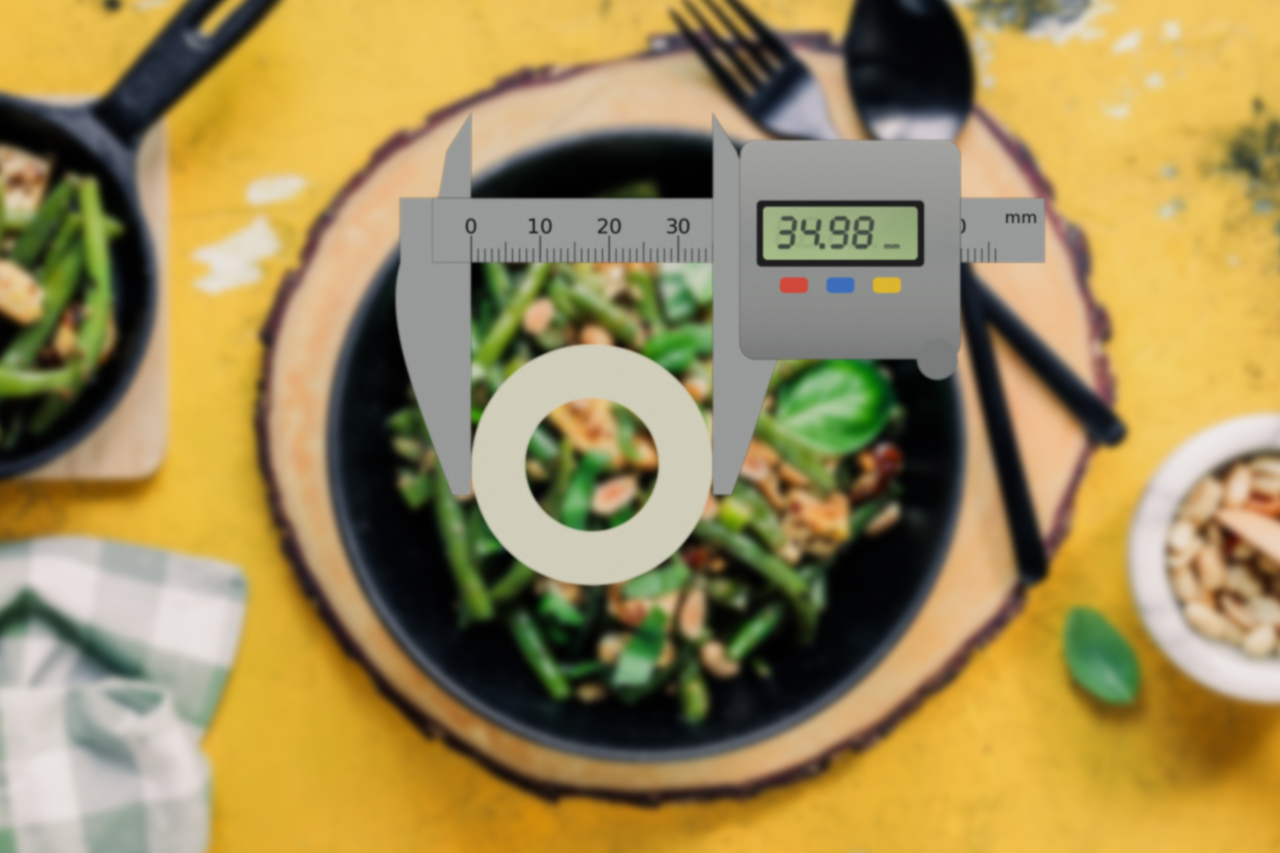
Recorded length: 34.98 mm
